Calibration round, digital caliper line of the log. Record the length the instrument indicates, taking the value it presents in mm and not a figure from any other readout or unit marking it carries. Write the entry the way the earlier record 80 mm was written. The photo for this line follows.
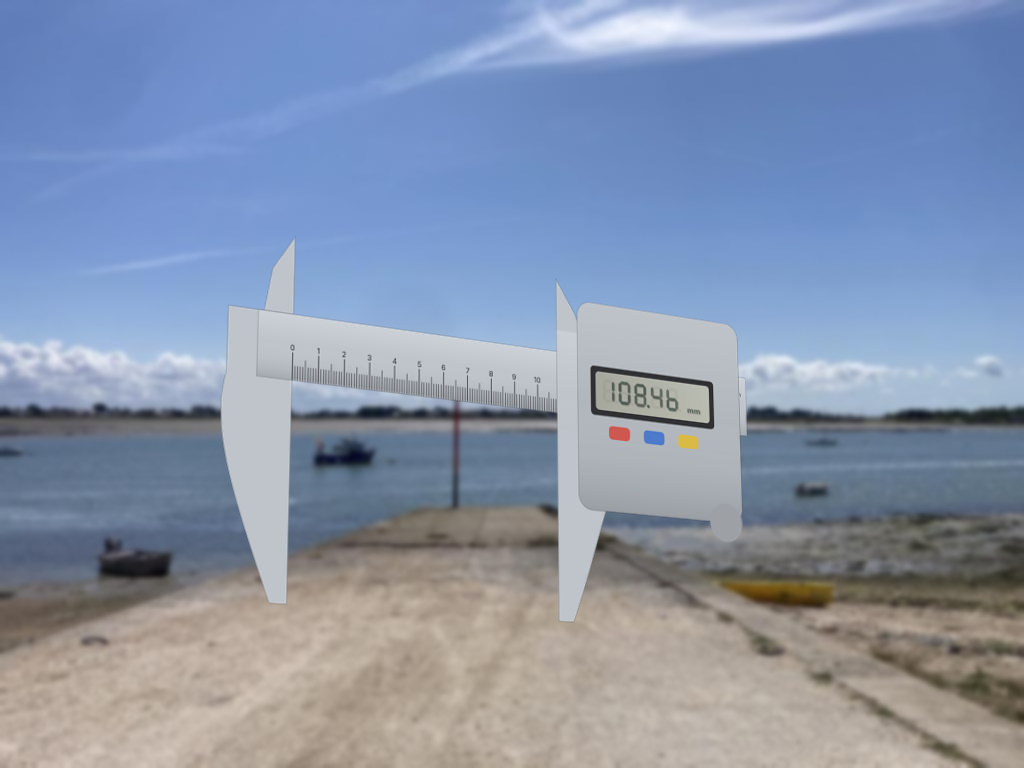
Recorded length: 108.46 mm
